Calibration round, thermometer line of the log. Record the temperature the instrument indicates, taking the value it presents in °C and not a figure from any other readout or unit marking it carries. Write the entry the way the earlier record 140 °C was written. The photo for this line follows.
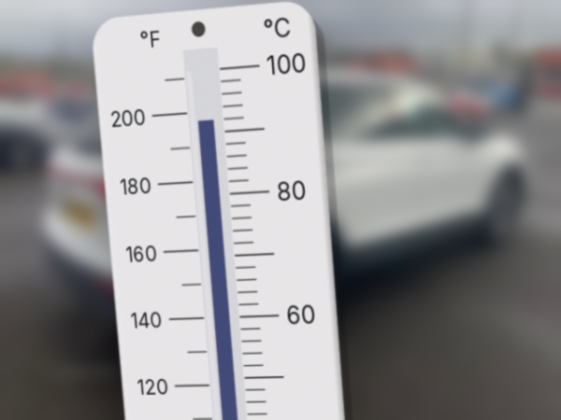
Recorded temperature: 92 °C
